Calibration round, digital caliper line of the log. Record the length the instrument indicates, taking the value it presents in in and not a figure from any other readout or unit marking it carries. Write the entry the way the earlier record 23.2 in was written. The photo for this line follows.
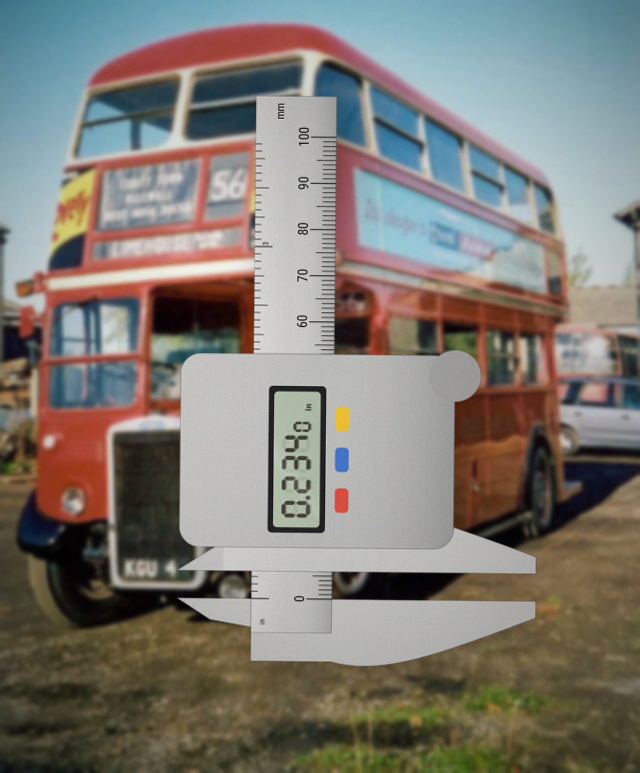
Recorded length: 0.2340 in
